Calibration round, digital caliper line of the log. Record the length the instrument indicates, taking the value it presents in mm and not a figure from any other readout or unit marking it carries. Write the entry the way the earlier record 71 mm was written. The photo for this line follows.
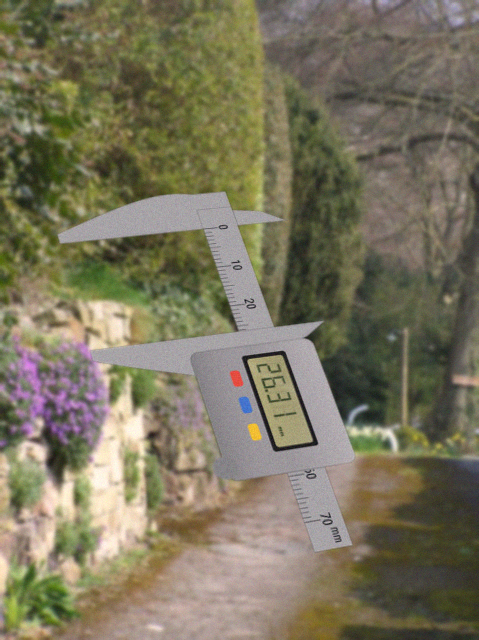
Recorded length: 26.31 mm
